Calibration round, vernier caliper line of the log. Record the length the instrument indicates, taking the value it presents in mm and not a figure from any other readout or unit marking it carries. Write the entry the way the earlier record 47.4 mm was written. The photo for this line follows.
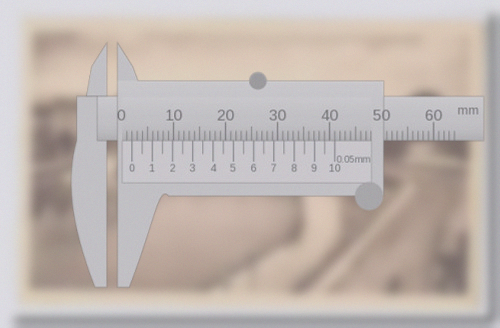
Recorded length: 2.0 mm
